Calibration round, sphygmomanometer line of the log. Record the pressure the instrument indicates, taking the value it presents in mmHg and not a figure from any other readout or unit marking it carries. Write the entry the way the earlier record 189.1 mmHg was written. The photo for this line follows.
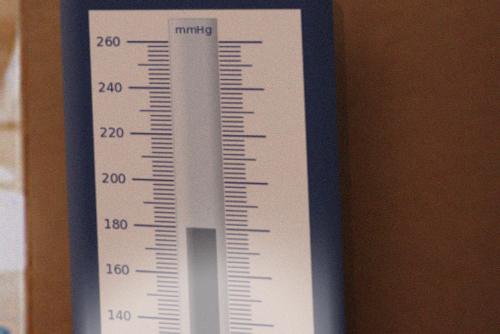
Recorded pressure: 180 mmHg
